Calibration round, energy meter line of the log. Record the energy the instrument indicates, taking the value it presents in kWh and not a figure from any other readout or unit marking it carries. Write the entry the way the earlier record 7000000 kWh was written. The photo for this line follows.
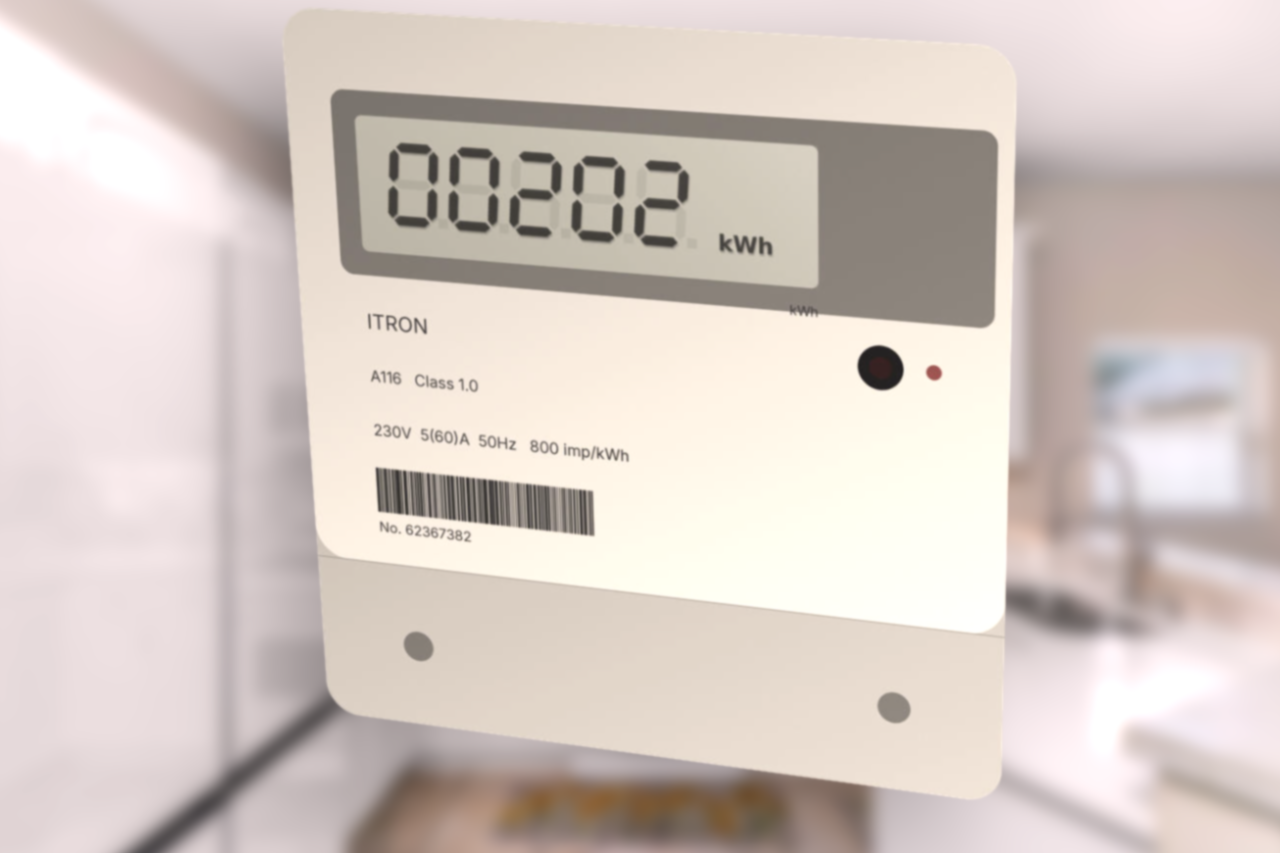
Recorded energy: 202 kWh
